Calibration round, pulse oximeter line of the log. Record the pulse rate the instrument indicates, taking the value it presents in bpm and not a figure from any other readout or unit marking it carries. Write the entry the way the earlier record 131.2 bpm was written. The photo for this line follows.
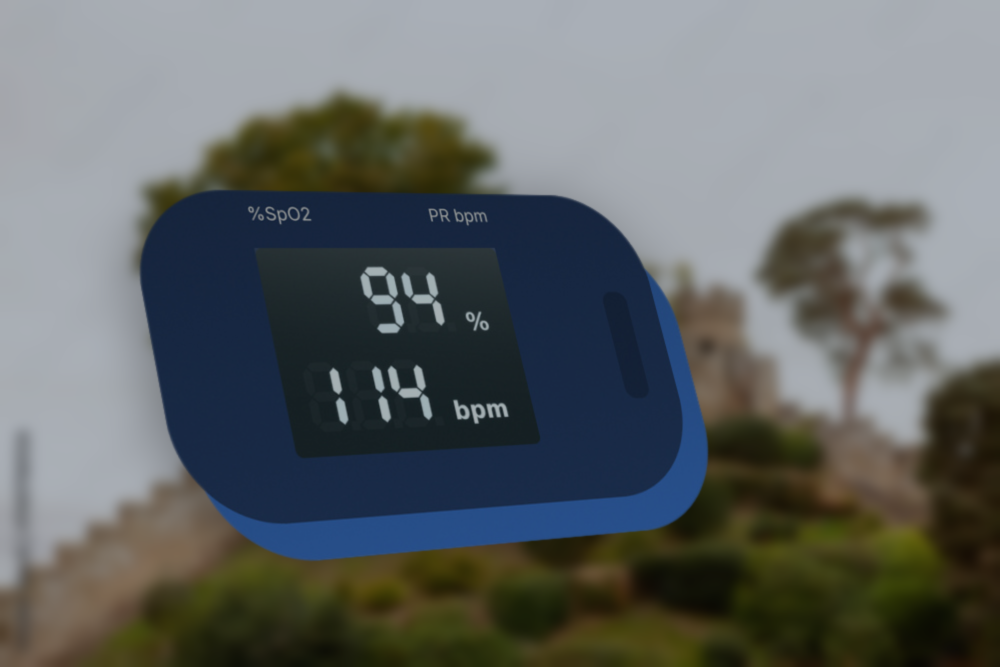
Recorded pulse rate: 114 bpm
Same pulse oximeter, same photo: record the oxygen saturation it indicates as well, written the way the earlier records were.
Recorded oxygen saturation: 94 %
